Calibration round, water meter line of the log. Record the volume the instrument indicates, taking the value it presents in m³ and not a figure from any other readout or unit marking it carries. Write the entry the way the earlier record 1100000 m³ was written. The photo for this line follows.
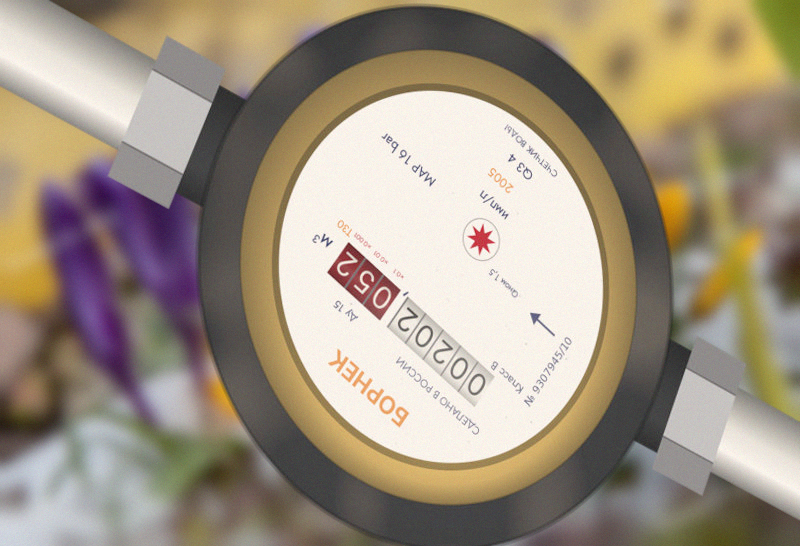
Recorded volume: 202.052 m³
